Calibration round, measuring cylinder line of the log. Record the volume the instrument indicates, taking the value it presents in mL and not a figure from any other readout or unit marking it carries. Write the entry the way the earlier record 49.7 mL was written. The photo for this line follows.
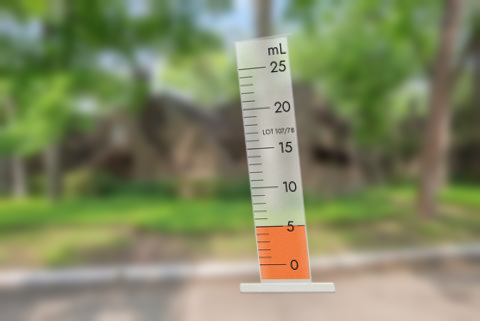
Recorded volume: 5 mL
